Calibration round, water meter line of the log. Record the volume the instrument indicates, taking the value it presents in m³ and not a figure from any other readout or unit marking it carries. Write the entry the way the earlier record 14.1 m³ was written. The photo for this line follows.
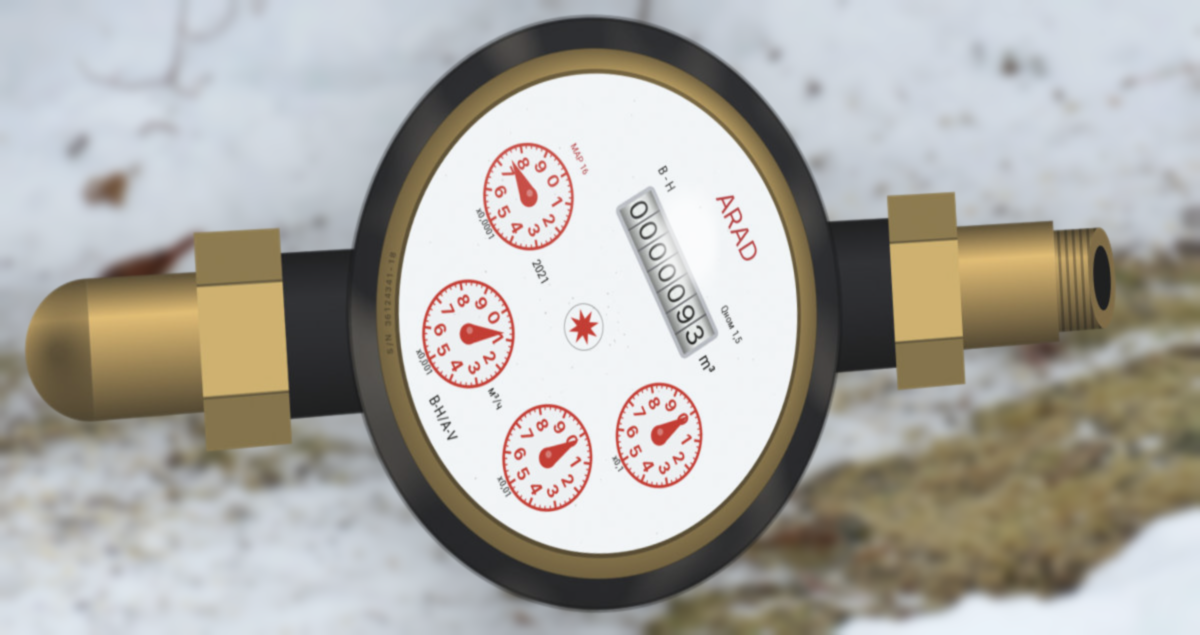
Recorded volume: 93.0007 m³
